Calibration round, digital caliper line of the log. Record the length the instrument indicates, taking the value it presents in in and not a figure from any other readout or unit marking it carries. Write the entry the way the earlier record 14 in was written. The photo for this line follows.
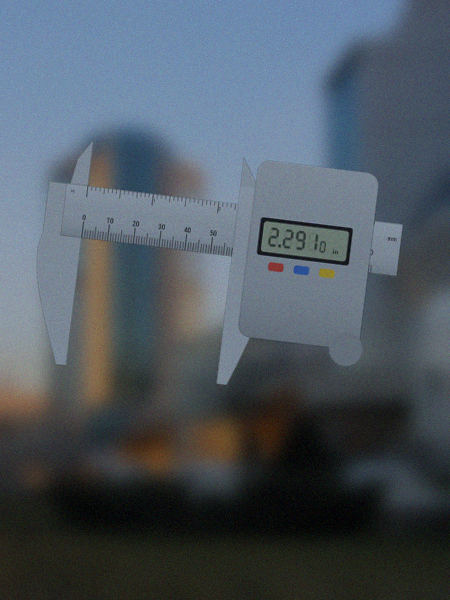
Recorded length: 2.2910 in
